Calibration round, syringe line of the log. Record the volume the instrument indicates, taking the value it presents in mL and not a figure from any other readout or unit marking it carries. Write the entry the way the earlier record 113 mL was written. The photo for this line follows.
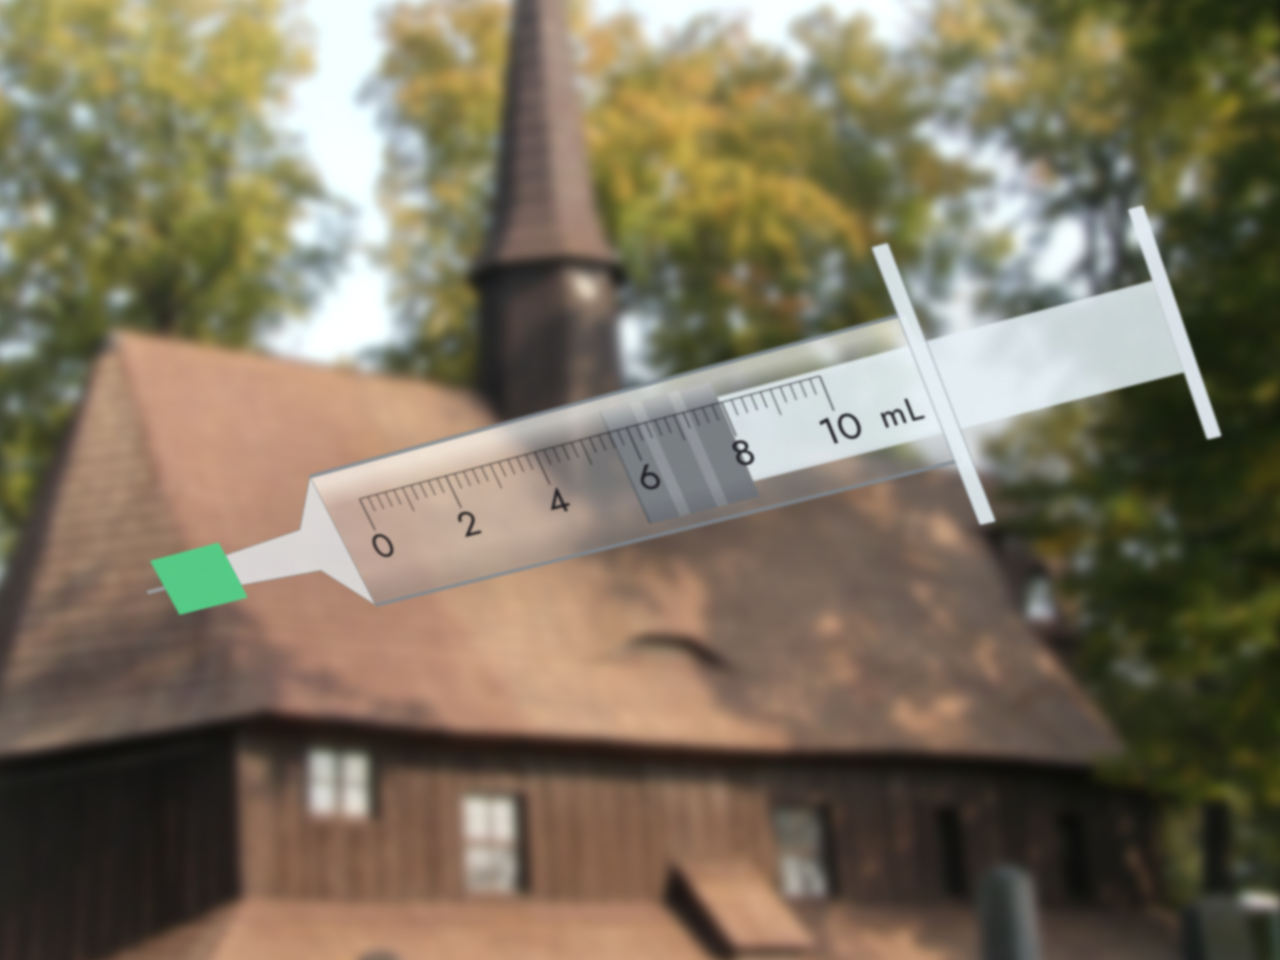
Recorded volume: 5.6 mL
